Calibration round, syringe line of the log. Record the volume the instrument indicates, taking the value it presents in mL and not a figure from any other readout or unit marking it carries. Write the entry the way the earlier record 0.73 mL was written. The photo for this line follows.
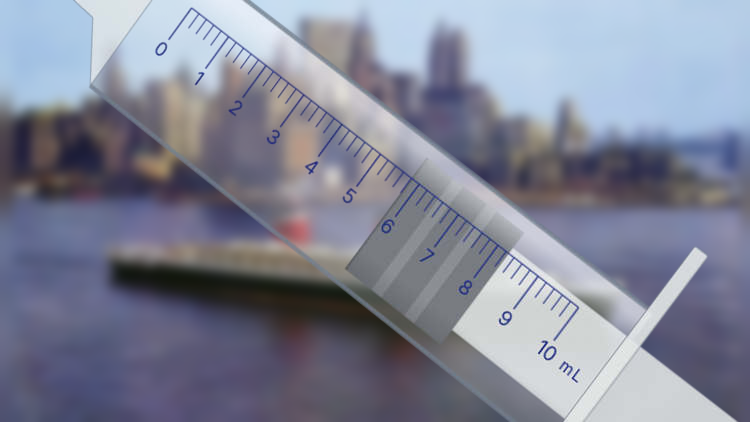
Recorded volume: 5.8 mL
